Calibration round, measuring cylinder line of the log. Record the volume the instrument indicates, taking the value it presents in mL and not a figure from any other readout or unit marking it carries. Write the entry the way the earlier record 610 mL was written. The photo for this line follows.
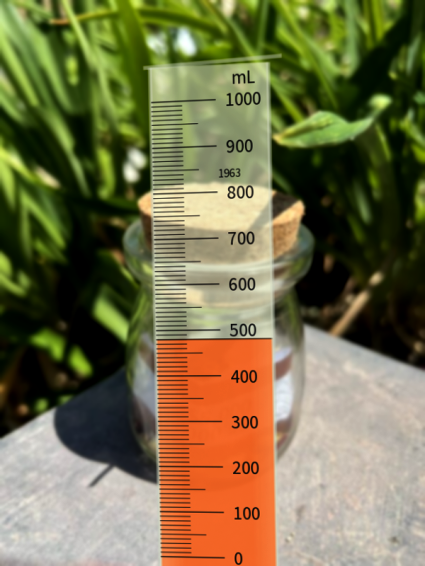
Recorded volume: 480 mL
